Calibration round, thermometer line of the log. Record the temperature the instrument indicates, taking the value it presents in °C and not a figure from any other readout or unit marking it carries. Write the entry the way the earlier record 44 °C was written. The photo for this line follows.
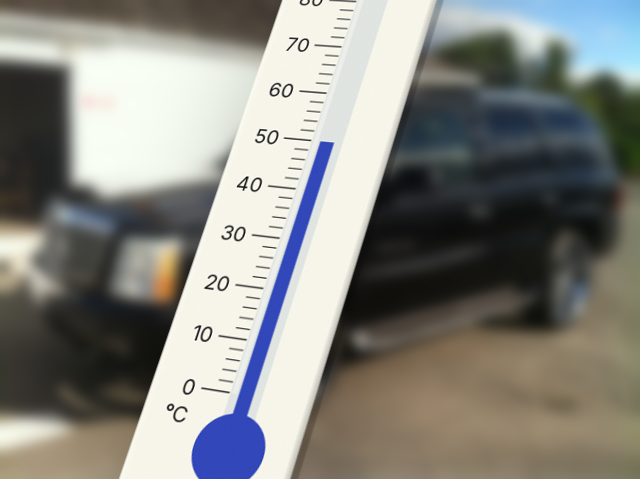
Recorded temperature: 50 °C
